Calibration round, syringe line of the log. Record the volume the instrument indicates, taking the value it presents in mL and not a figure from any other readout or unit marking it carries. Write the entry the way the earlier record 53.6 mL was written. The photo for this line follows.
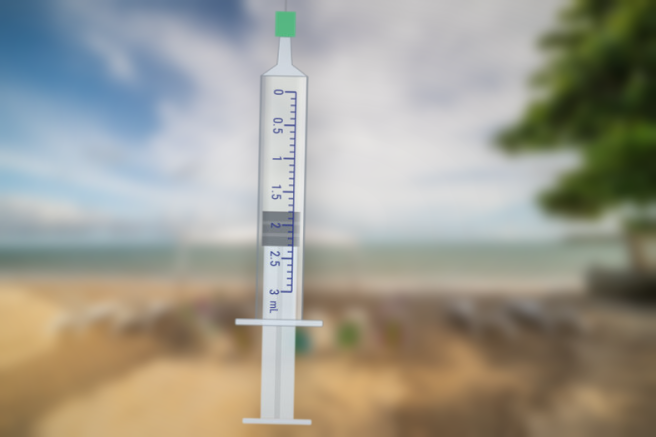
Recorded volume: 1.8 mL
